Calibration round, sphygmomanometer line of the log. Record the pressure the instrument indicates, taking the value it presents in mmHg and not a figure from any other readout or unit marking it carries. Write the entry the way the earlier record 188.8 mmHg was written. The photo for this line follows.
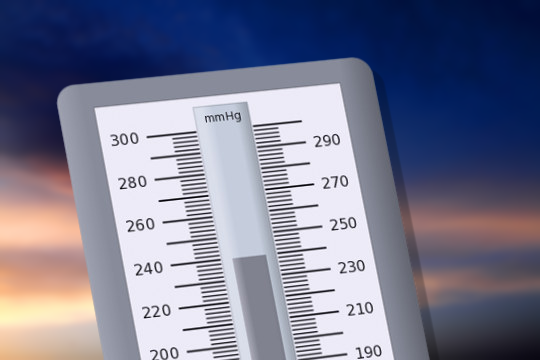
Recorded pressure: 240 mmHg
